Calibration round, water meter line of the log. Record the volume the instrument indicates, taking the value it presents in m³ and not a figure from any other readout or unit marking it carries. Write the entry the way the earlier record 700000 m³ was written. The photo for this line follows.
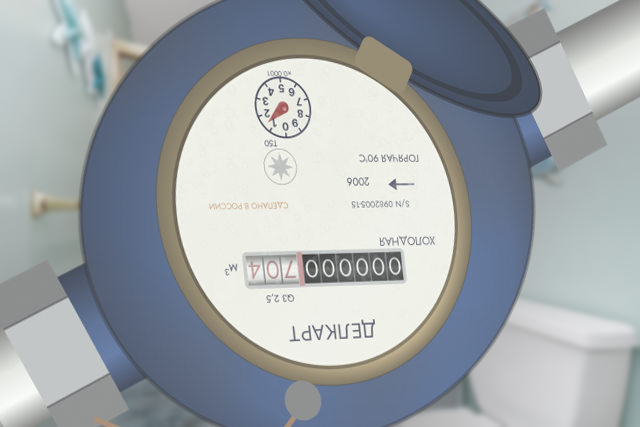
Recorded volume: 0.7041 m³
